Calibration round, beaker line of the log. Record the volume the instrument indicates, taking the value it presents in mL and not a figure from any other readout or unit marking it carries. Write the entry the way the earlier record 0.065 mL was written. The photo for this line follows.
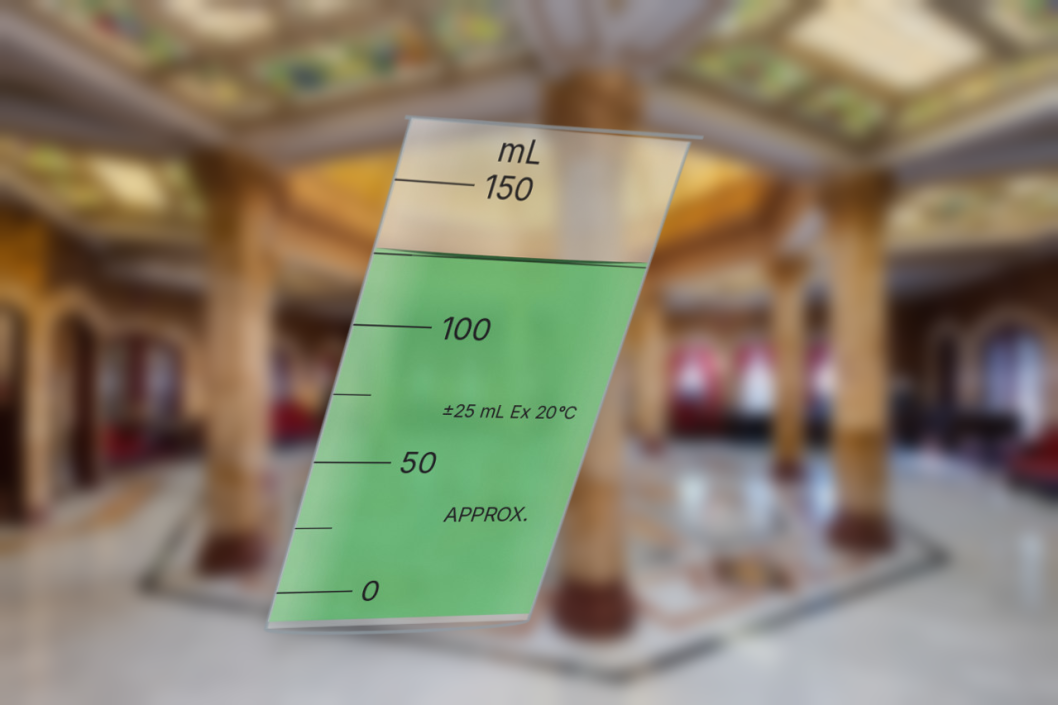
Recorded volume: 125 mL
